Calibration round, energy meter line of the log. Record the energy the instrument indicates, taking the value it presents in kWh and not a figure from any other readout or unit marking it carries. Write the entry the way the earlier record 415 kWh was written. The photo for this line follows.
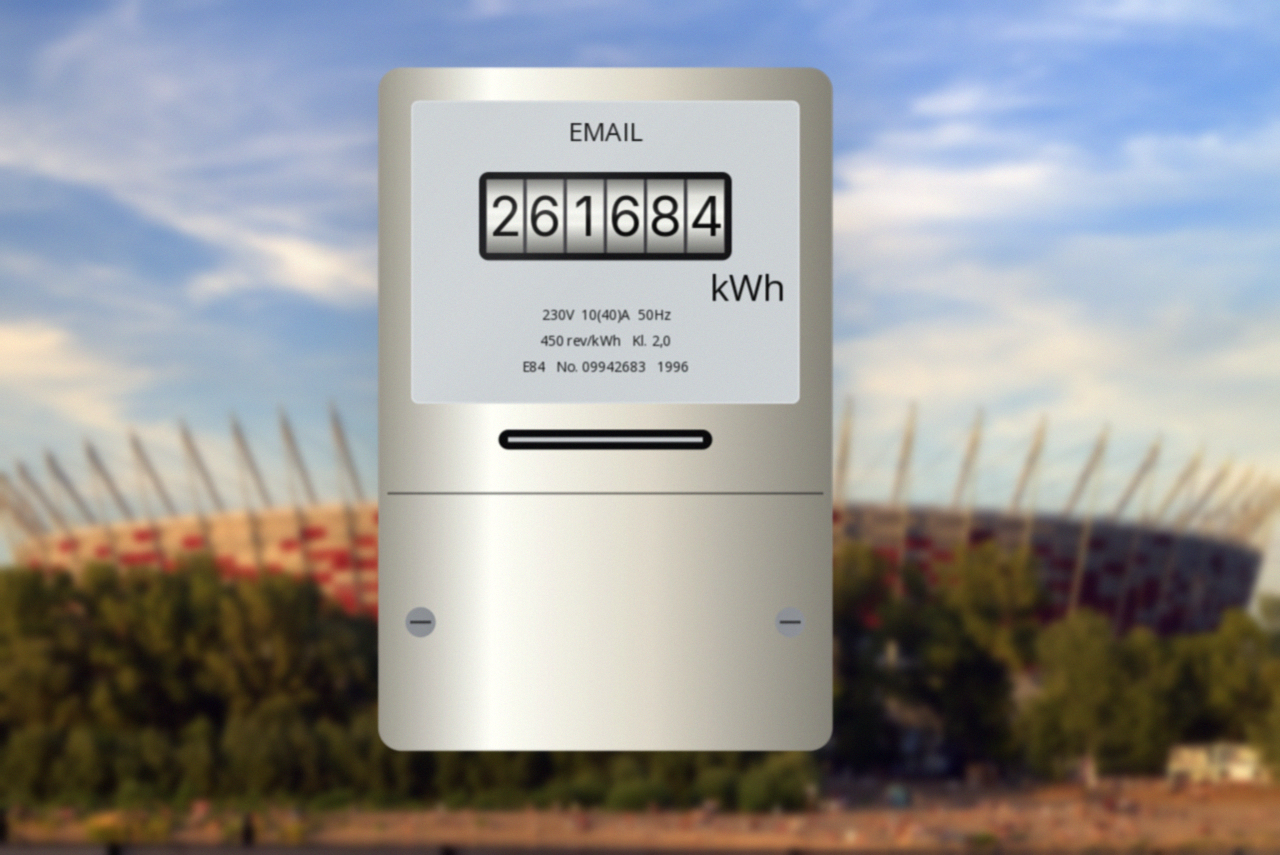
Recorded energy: 261684 kWh
